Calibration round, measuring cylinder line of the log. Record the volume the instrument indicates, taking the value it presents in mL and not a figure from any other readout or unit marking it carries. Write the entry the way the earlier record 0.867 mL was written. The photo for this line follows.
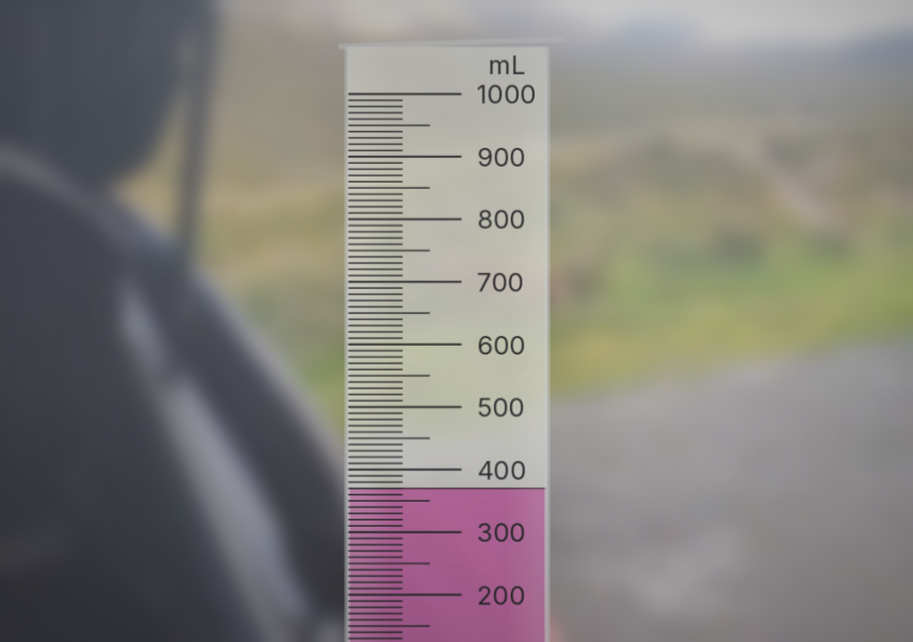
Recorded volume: 370 mL
